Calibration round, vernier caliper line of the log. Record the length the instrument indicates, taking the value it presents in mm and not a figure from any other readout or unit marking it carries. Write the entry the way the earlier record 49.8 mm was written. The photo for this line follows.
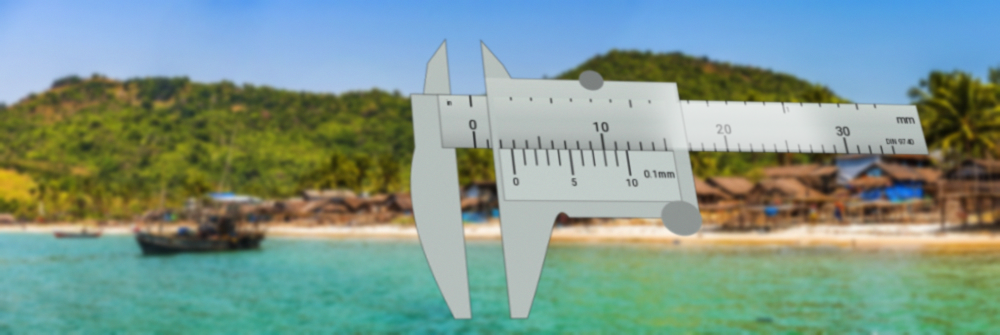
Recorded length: 2.8 mm
